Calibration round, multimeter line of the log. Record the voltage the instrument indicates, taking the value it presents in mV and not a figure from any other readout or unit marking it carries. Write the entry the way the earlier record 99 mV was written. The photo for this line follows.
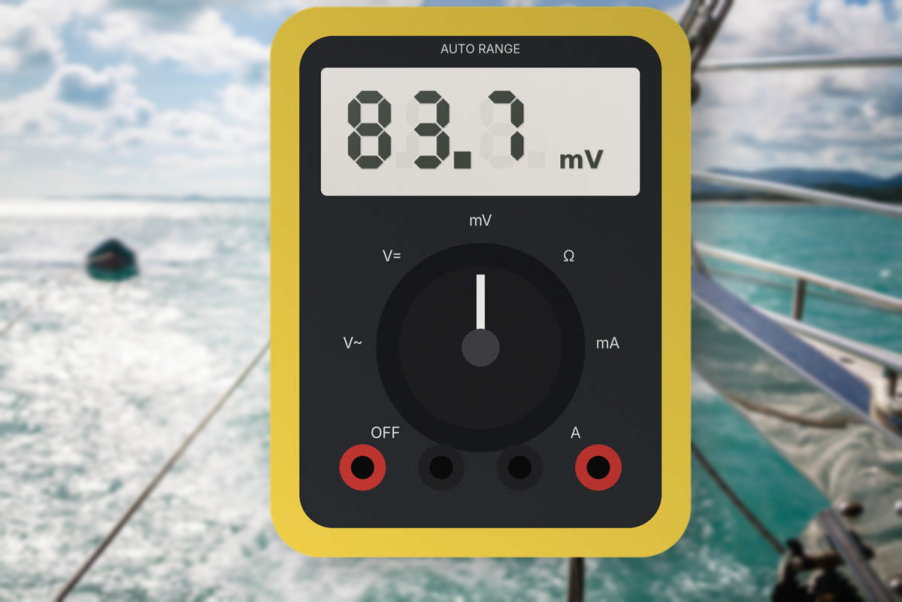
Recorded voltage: 83.7 mV
